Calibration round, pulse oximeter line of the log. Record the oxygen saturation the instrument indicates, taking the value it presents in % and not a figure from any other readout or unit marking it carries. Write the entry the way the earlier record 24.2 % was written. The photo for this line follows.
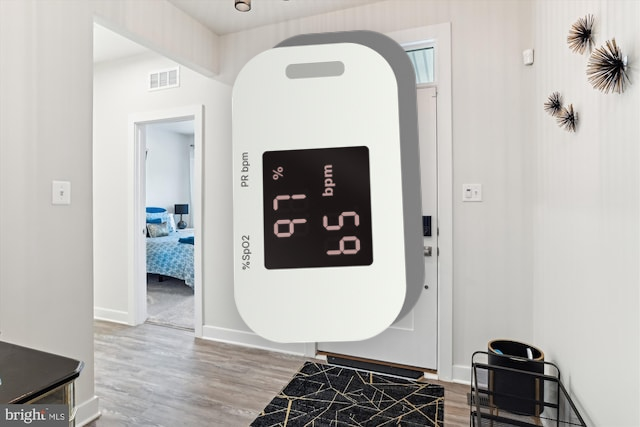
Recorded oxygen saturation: 97 %
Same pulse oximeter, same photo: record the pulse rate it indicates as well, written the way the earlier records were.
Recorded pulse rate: 65 bpm
